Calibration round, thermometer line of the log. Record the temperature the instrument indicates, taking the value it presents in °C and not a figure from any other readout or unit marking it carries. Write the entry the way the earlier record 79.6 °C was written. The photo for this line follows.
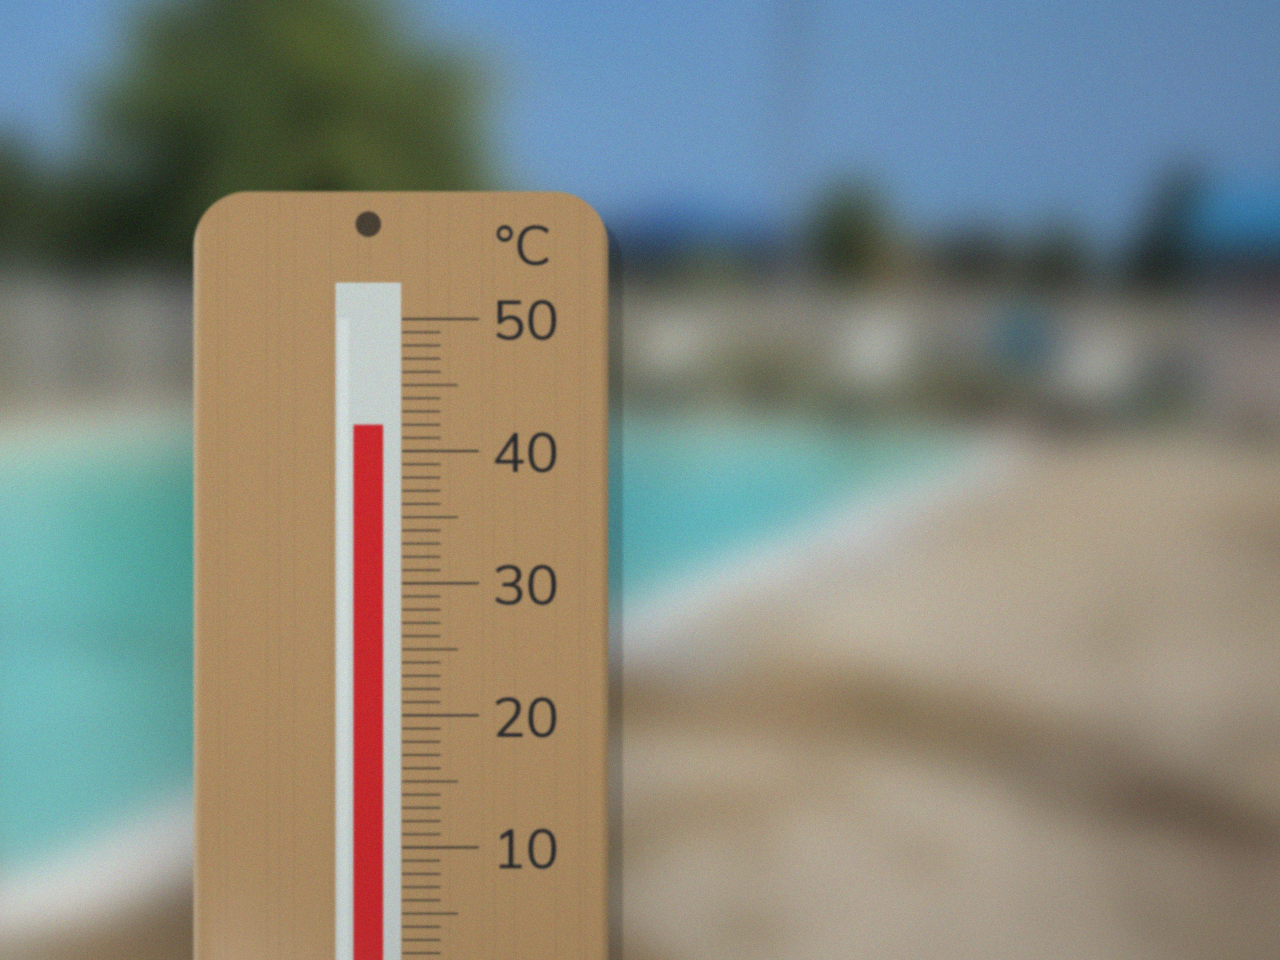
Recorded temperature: 42 °C
